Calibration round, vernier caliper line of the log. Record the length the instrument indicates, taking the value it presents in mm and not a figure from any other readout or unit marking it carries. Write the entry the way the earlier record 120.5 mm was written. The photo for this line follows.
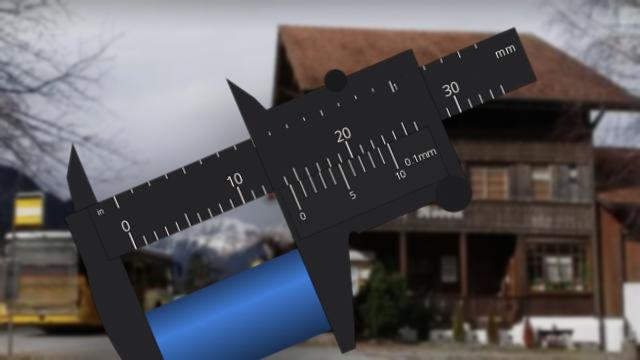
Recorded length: 14.2 mm
